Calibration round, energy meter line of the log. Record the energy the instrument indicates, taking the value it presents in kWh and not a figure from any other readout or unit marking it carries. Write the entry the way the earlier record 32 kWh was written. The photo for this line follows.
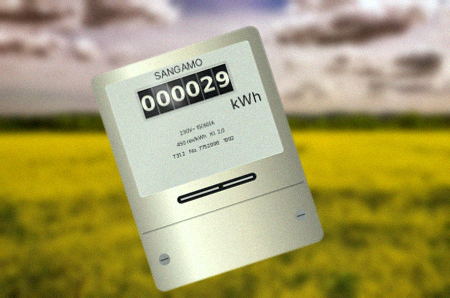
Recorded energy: 29 kWh
